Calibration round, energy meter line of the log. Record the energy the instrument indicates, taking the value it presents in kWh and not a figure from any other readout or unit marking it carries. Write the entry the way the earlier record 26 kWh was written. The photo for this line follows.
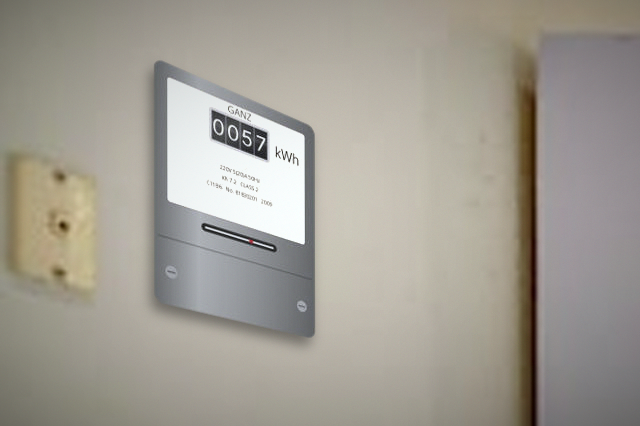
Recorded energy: 57 kWh
